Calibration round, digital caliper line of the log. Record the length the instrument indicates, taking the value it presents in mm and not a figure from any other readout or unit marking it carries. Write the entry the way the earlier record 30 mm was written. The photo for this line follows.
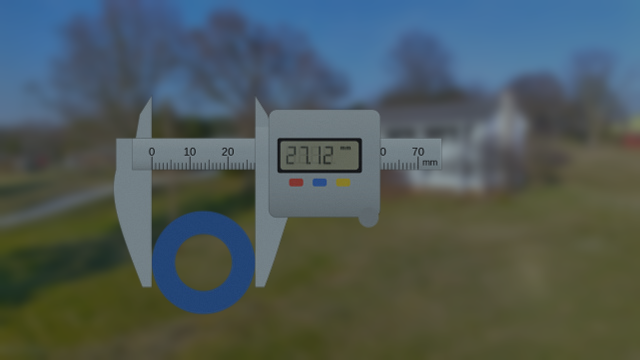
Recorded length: 27.12 mm
